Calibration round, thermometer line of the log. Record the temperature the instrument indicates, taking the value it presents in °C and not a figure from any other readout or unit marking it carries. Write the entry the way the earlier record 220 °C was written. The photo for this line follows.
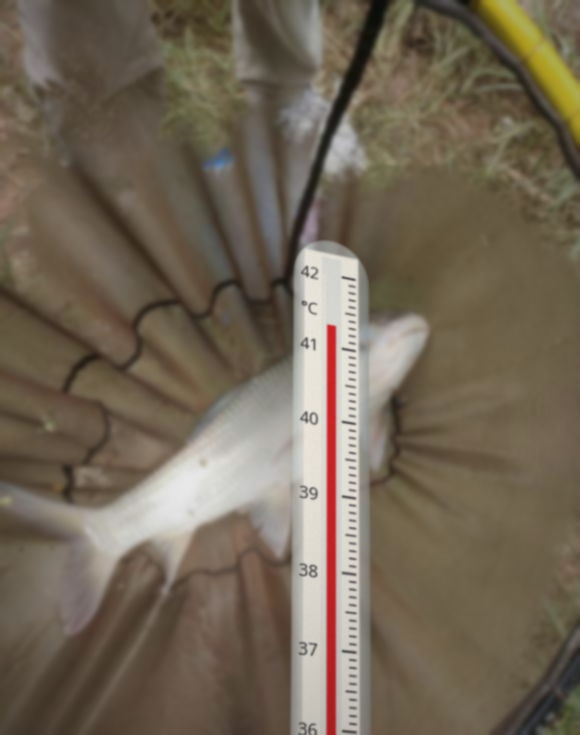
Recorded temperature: 41.3 °C
